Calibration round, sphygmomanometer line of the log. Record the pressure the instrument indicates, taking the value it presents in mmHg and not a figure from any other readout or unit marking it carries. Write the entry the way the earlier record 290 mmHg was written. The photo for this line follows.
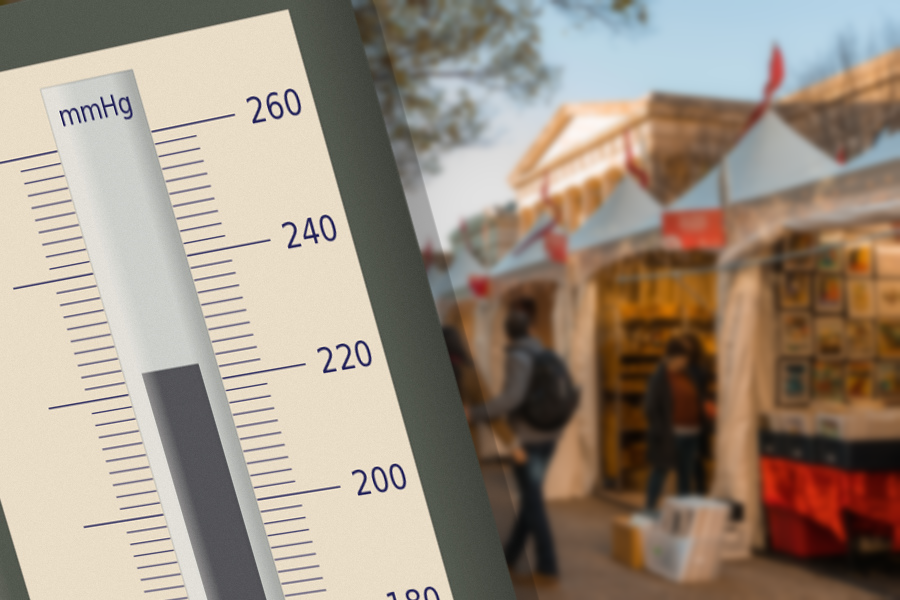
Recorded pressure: 223 mmHg
